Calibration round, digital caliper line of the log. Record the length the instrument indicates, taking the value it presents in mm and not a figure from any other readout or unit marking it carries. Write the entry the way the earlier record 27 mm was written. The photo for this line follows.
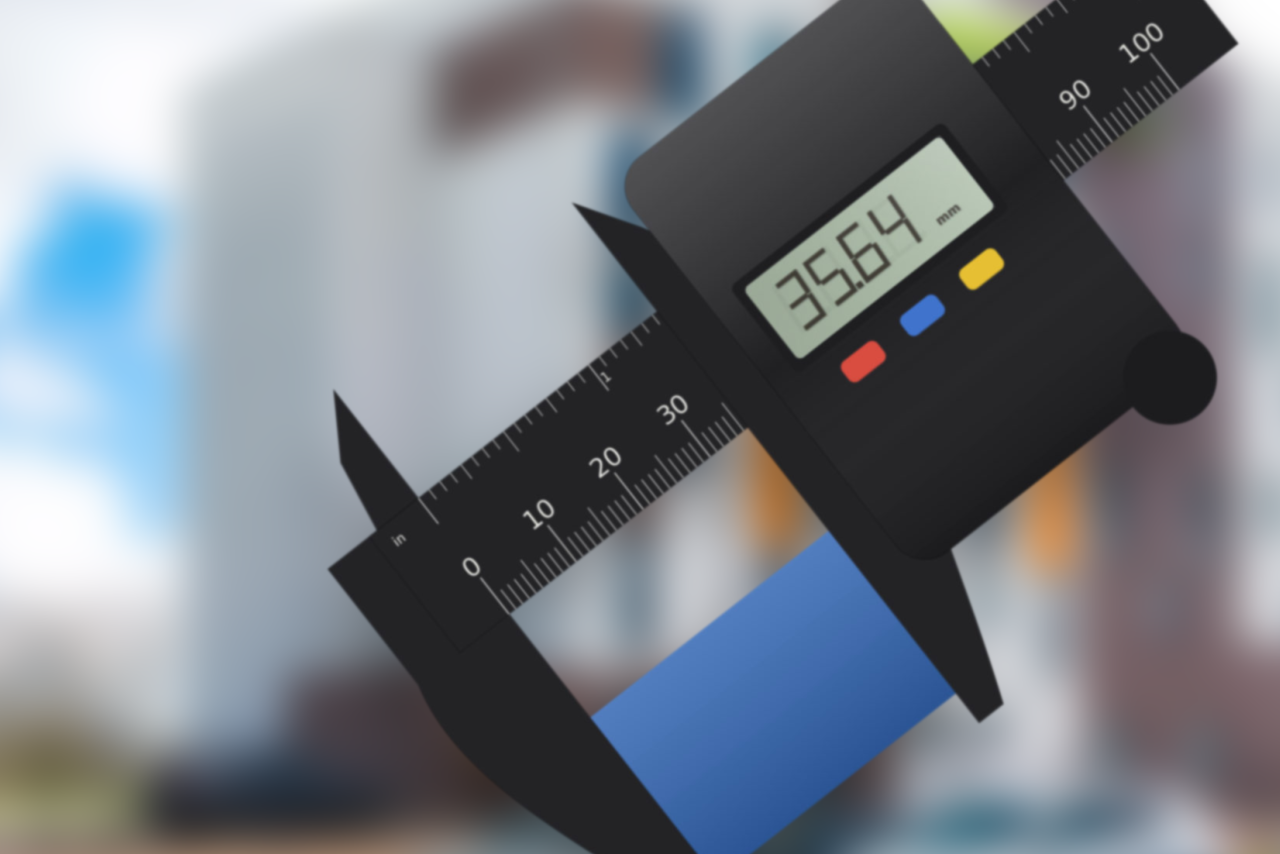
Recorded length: 35.64 mm
